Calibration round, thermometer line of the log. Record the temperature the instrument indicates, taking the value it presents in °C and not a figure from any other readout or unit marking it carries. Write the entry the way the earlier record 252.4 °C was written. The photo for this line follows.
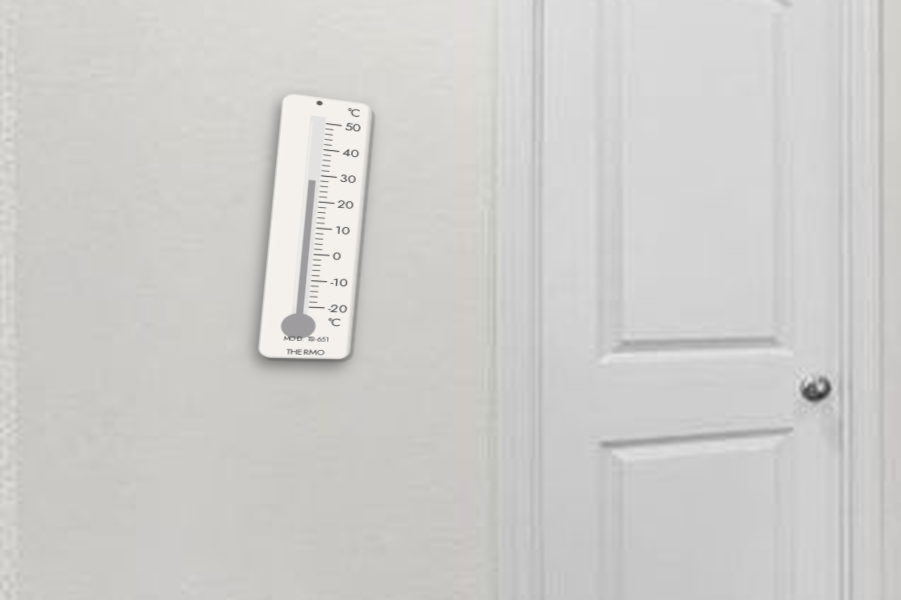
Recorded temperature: 28 °C
